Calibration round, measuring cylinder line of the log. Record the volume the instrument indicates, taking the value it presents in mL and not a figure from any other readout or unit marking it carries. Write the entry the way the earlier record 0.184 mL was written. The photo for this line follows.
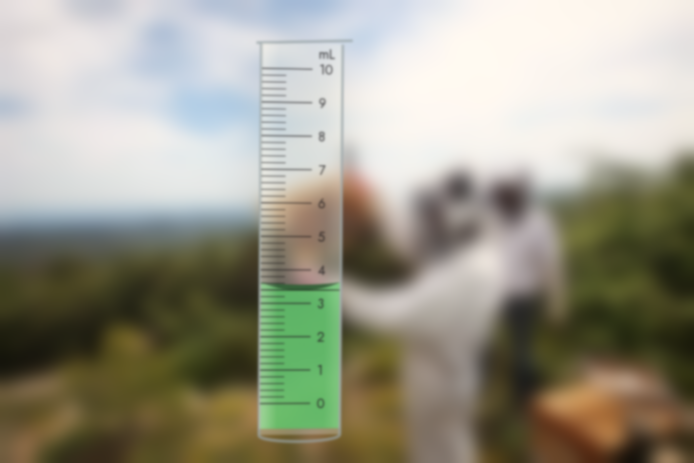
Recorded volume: 3.4 mL
